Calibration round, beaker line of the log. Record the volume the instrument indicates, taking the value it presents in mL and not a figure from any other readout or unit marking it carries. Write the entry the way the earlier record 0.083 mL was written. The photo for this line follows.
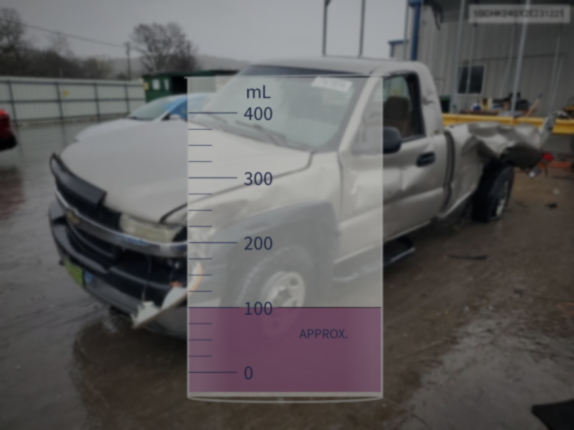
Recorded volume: 100 mL
